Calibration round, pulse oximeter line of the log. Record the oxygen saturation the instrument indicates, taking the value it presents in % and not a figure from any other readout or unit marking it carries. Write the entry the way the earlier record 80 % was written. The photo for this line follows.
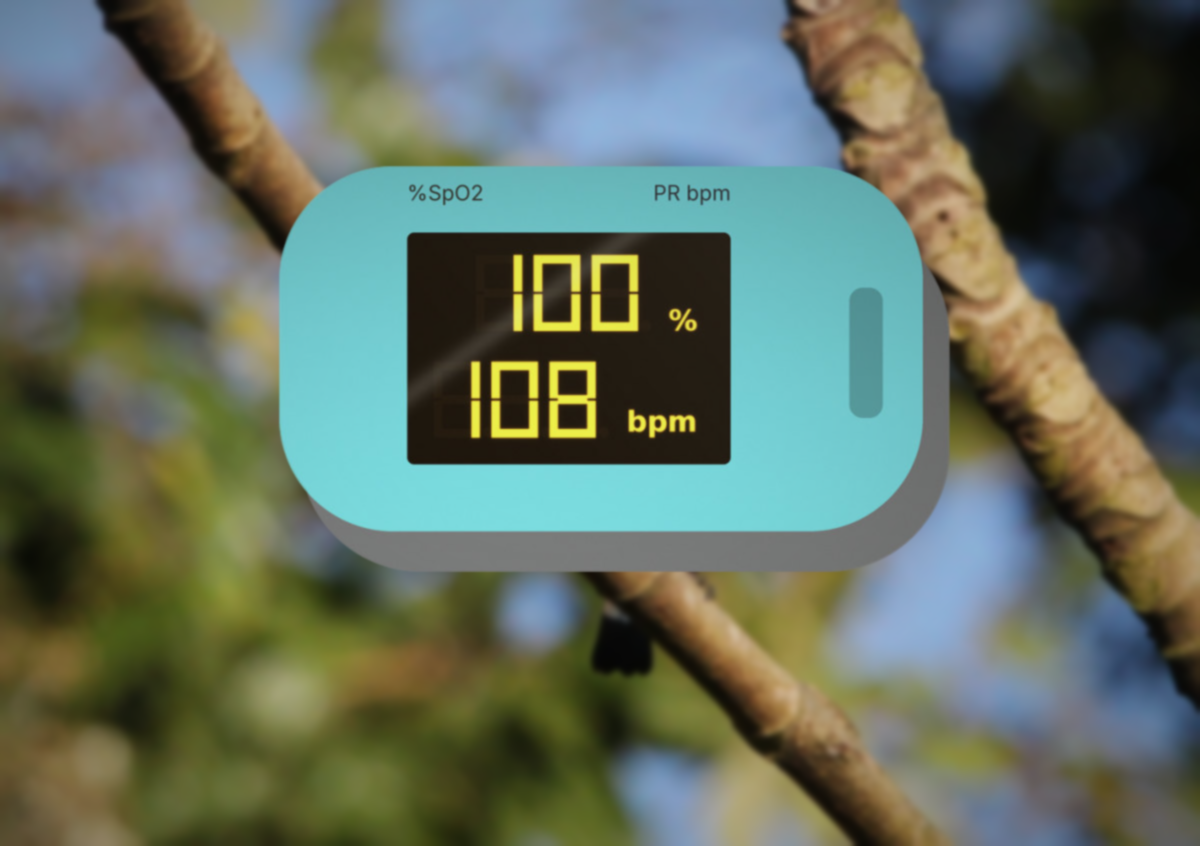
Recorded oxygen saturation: 100 %
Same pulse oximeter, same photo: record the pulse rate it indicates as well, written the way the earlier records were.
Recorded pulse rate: 108 bpm
